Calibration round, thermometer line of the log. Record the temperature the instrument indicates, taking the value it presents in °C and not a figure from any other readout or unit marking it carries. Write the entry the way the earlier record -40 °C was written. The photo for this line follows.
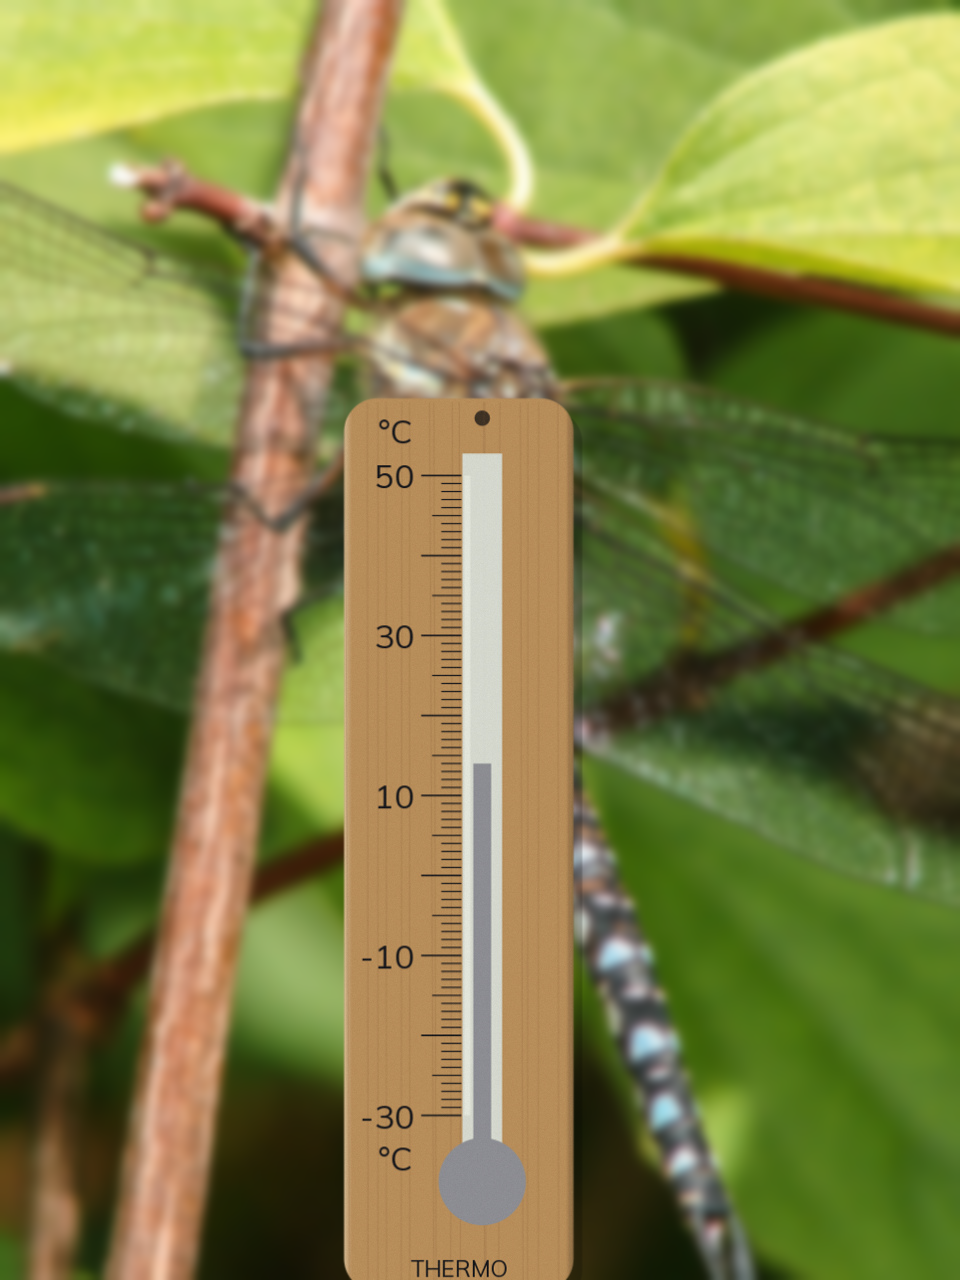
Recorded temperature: 14 °C
